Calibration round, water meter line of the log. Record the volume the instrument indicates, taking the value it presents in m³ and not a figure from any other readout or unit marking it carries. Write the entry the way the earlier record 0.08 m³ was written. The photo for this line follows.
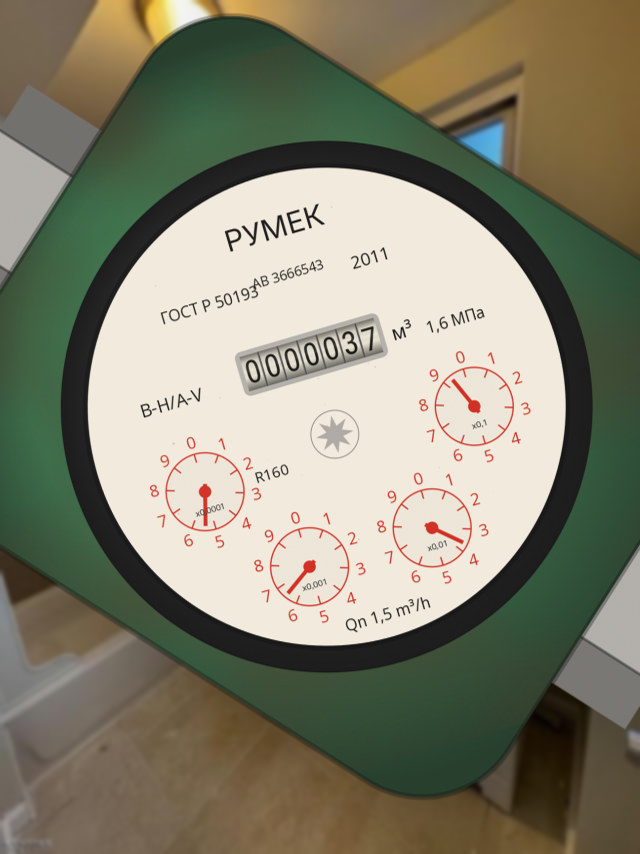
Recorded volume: 36.9365 m³
